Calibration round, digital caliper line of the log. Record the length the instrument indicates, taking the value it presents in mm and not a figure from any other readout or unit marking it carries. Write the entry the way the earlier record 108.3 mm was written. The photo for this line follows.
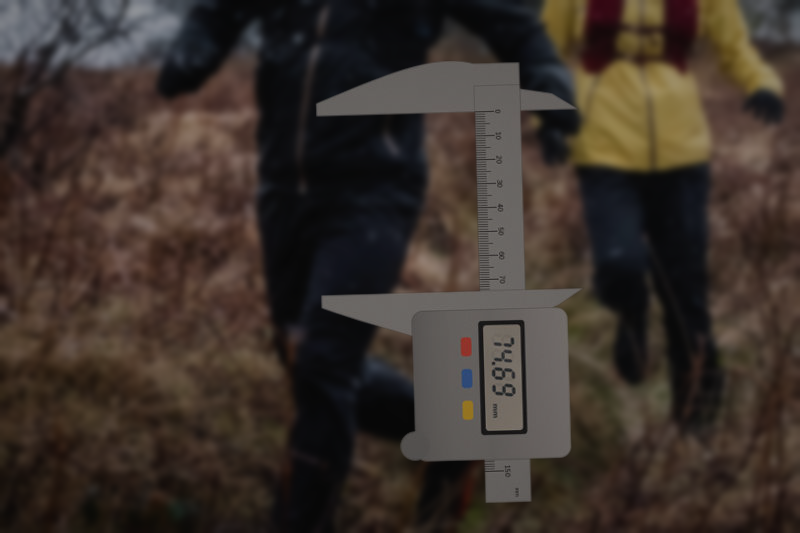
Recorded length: 74.69 mm
